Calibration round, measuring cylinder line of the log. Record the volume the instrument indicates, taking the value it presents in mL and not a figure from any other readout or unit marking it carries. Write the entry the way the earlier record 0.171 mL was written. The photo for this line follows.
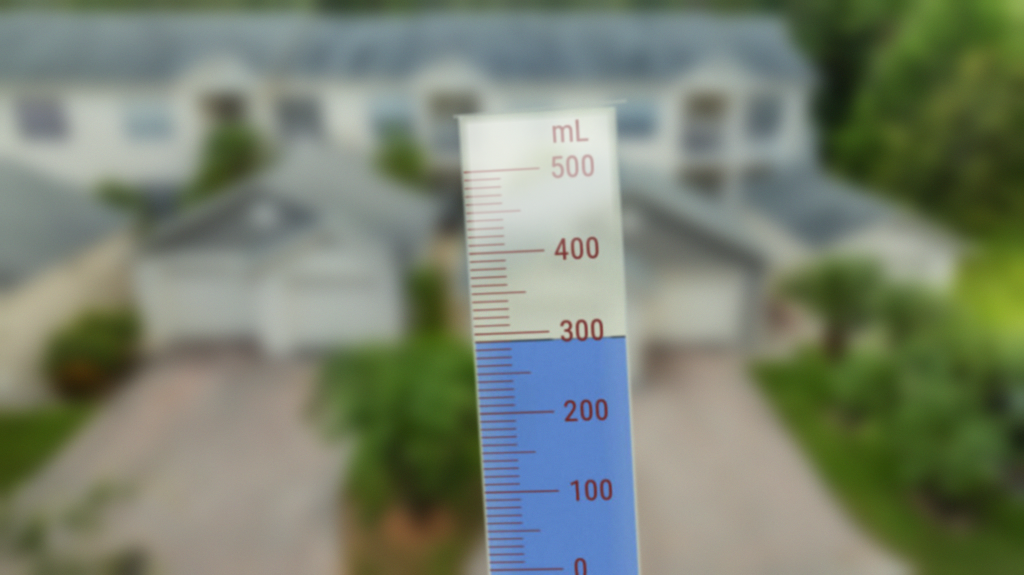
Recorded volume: 290 mL
